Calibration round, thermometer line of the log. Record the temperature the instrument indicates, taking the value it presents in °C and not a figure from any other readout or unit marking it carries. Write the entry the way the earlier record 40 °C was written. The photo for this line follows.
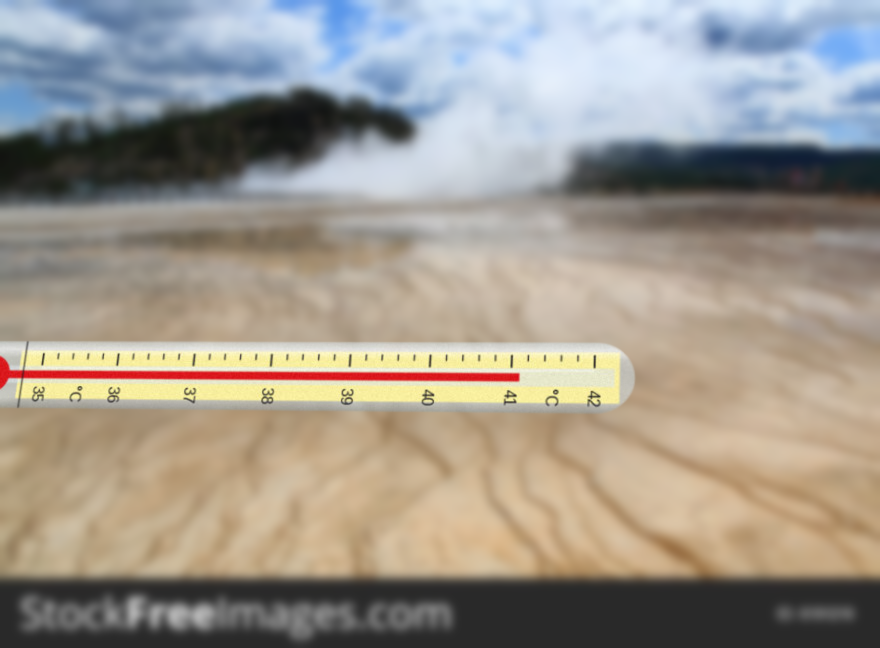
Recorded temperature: 41.1 °C
